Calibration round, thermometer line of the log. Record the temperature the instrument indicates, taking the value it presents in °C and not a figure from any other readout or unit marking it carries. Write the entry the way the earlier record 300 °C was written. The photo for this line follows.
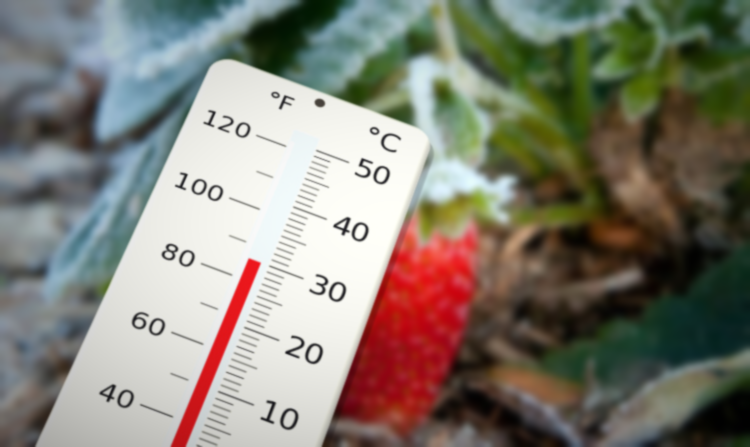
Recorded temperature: 30 °C
